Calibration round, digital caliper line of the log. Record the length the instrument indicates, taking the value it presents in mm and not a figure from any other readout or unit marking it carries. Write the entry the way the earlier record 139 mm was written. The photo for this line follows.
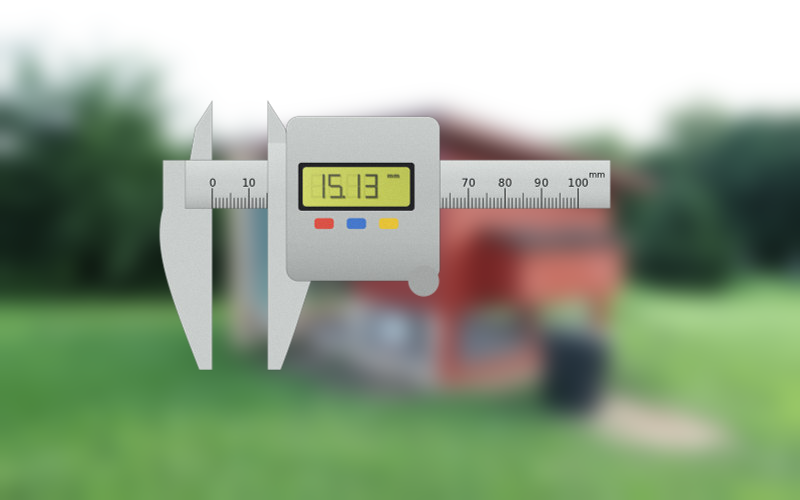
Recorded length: 15.13 mm
